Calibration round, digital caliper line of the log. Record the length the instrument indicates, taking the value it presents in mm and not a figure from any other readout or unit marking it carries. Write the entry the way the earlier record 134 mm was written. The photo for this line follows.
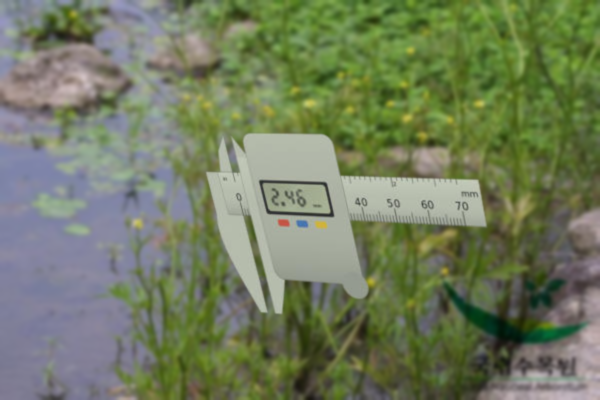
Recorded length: 2.46 mm
